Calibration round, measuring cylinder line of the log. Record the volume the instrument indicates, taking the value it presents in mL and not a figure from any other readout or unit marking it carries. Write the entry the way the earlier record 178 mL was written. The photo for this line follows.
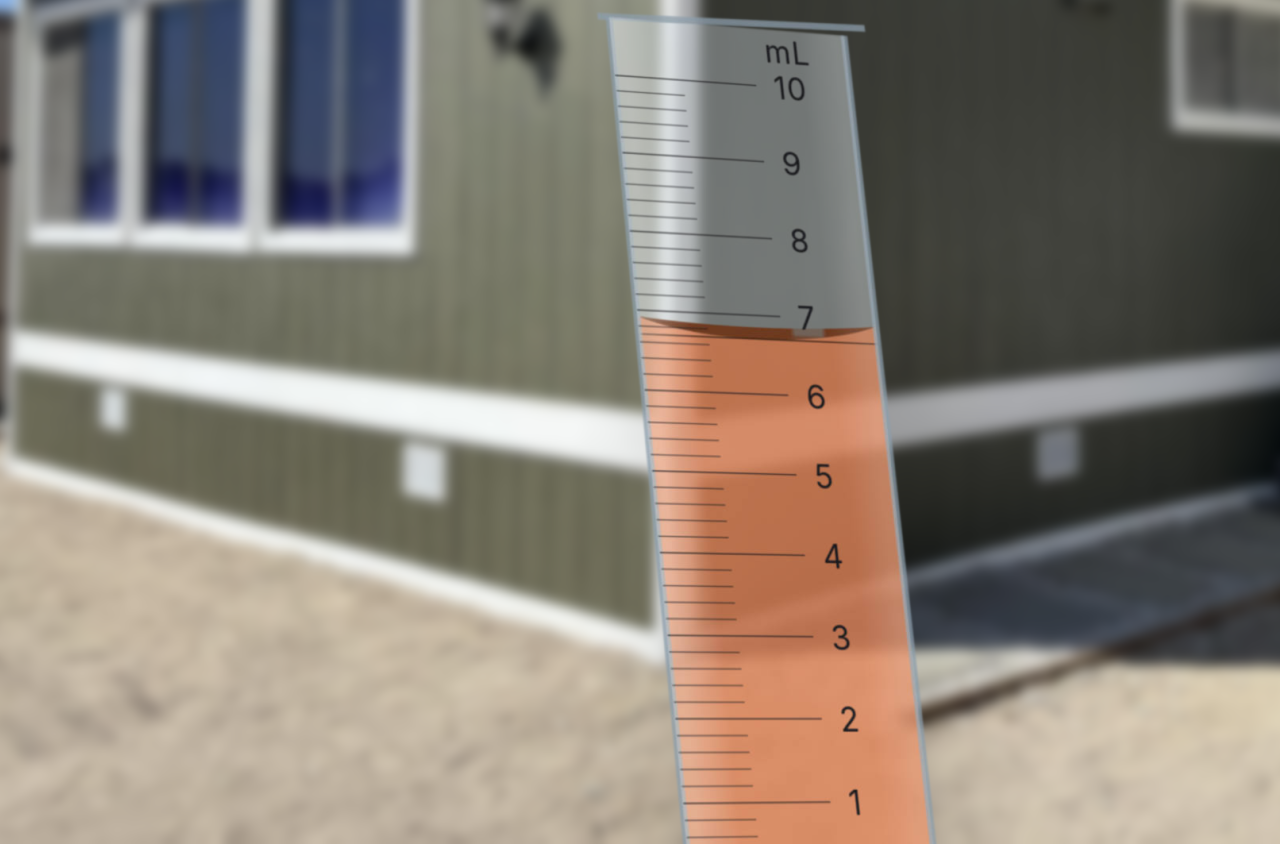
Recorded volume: 6.7 mL
